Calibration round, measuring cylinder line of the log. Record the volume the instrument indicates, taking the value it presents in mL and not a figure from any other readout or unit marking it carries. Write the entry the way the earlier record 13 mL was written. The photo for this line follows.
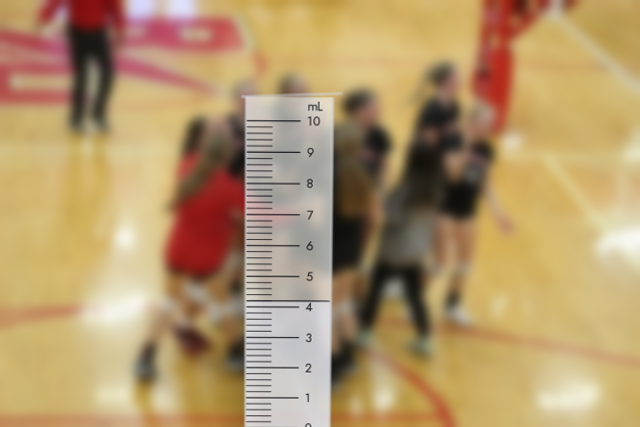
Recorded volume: 4.2 mL
